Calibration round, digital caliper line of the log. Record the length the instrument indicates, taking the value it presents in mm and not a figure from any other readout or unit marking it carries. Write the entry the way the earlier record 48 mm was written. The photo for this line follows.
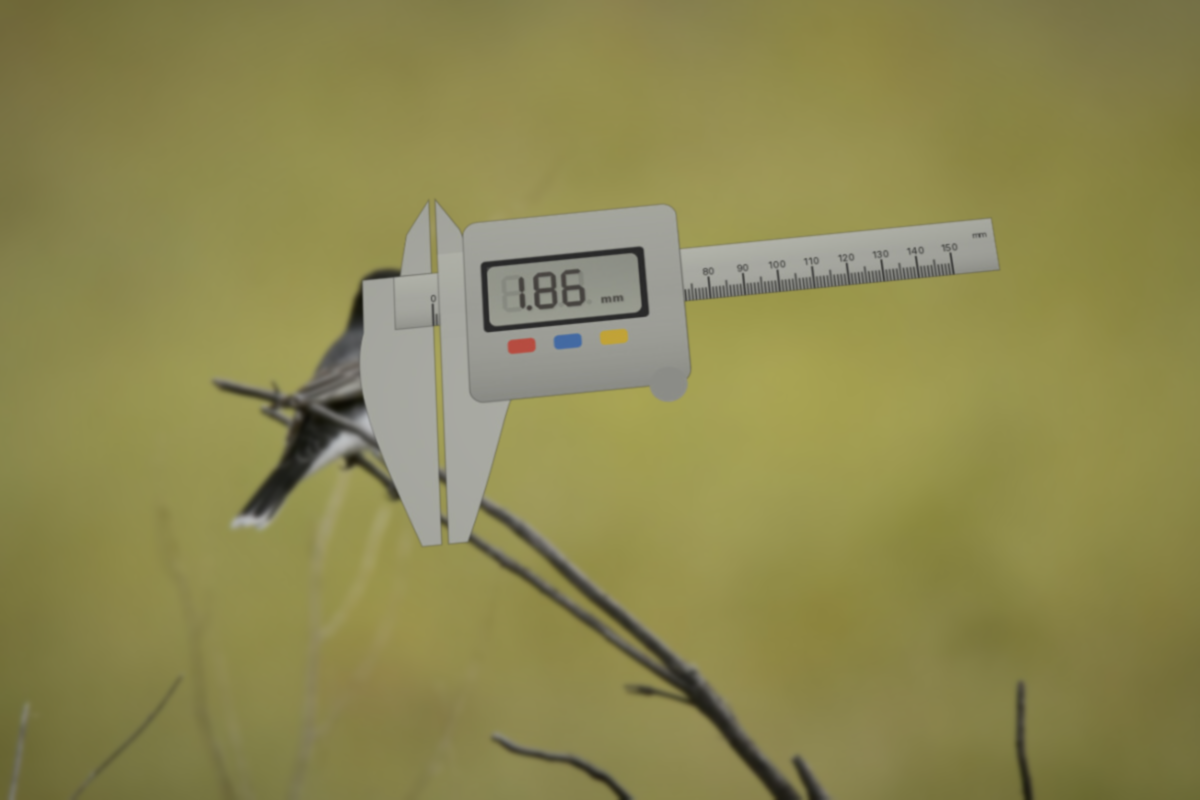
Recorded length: 1.86 mm
